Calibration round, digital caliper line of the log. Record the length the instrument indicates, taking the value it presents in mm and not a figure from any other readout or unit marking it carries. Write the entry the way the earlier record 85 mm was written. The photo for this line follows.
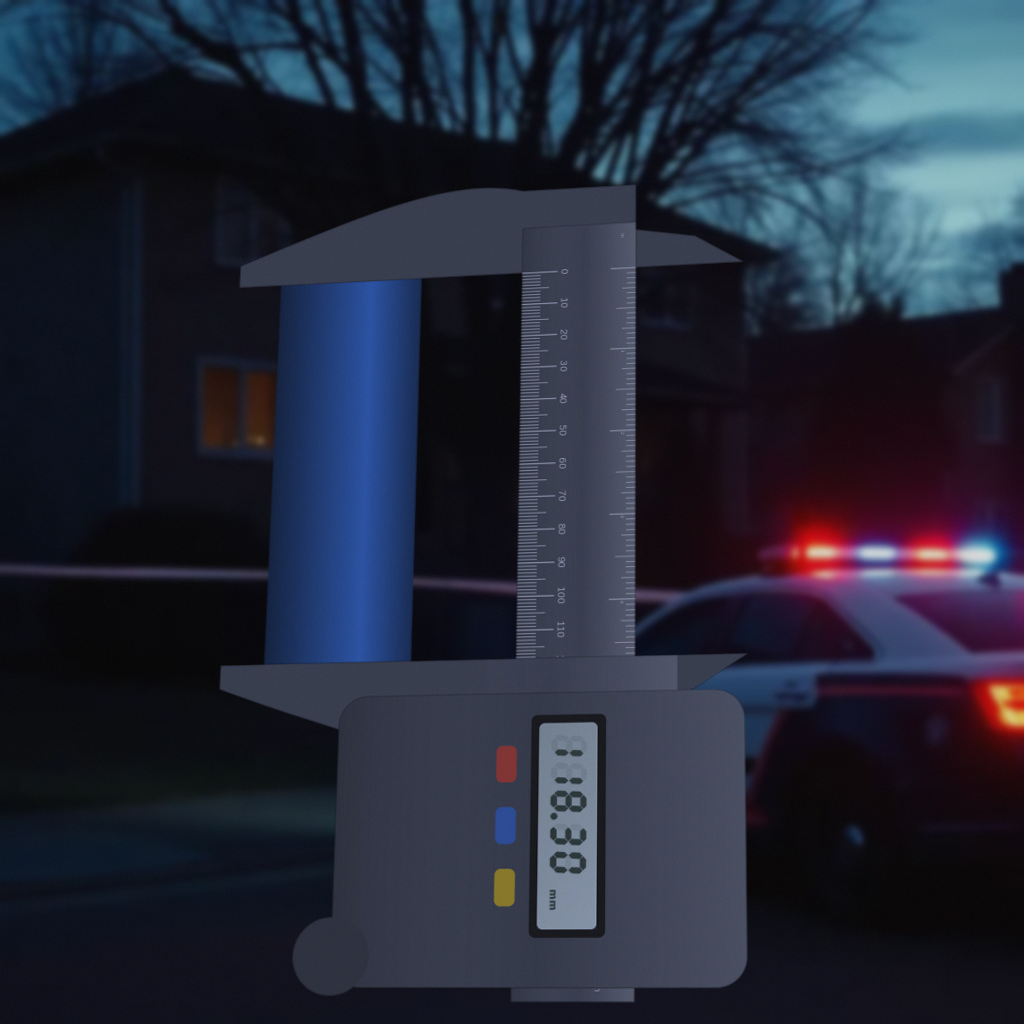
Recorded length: 118.30 mm
